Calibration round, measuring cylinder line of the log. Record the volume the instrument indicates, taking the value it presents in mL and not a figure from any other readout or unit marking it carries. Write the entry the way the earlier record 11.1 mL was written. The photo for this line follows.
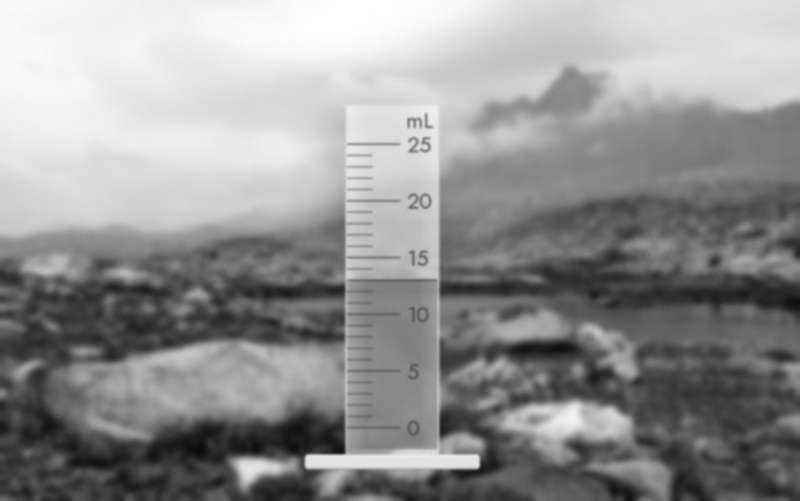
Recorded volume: 13 mL
